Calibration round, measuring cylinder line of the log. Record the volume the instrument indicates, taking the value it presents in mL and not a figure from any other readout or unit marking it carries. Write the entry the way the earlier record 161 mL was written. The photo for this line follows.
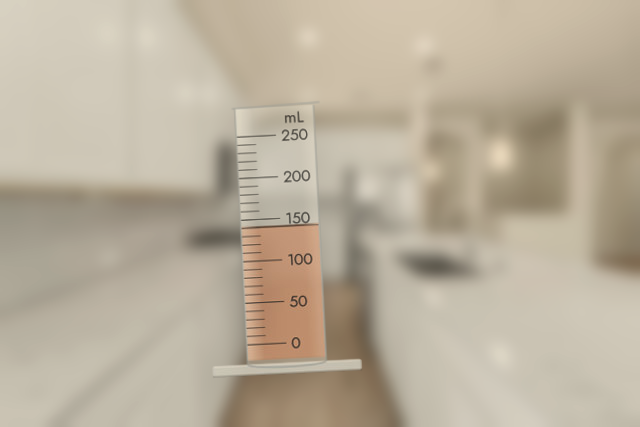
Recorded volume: 140 mL
